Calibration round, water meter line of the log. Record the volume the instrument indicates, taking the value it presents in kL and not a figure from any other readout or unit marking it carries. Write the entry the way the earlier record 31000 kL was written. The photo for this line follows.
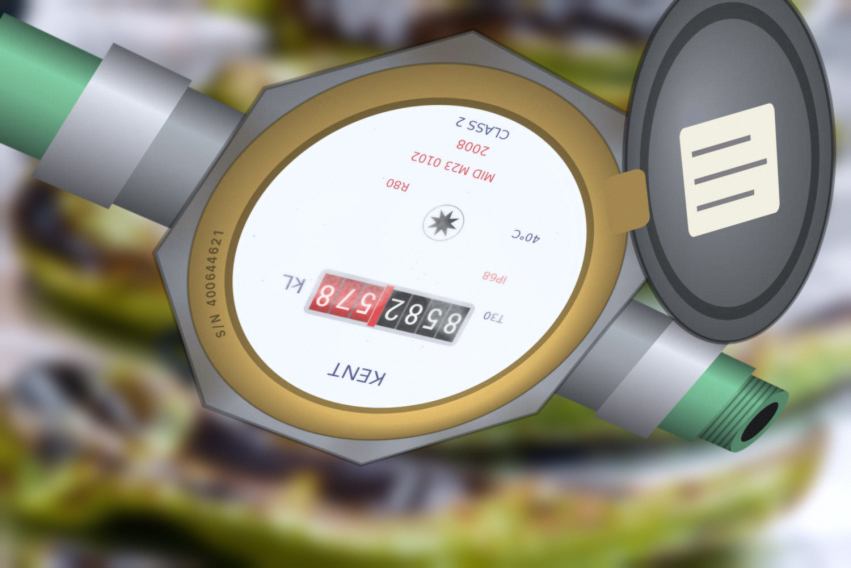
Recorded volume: 8582.578 kL
